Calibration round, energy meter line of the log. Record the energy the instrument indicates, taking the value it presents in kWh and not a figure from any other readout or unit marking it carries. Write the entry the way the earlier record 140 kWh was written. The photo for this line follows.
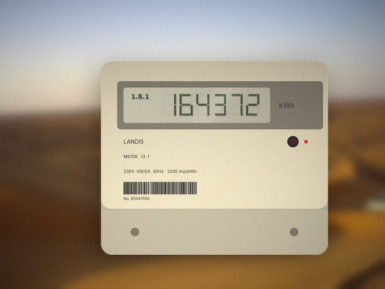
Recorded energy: 164372 kWh
